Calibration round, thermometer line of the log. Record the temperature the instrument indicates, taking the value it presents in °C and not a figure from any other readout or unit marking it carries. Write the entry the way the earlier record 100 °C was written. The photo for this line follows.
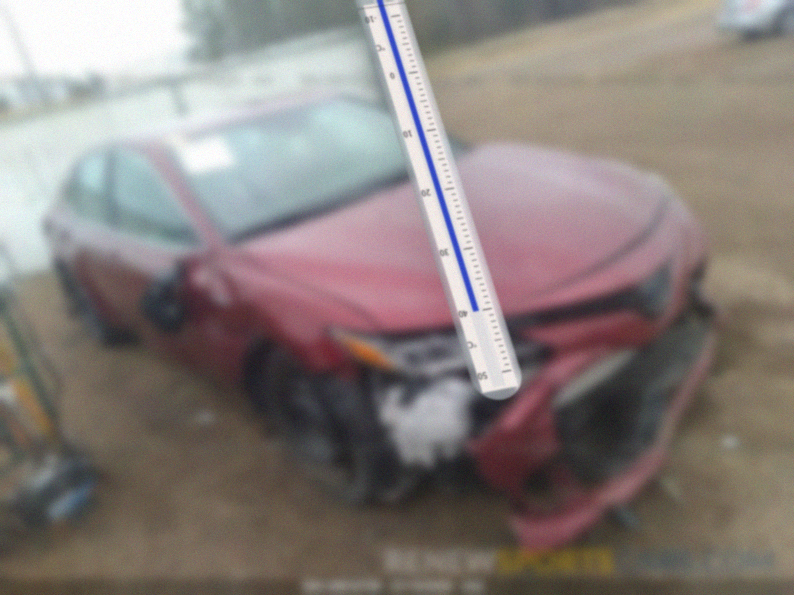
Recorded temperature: 40 °C
